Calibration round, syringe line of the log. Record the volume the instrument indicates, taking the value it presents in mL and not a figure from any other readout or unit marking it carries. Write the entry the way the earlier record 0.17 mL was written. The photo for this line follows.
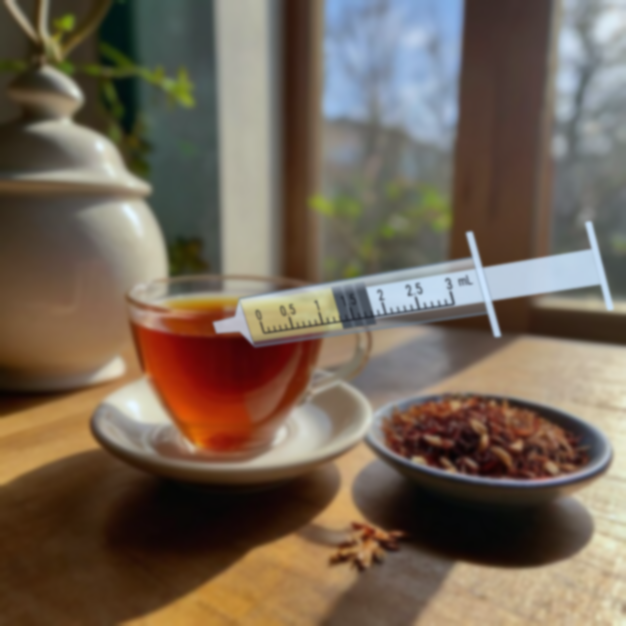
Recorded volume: 1.3 mL
